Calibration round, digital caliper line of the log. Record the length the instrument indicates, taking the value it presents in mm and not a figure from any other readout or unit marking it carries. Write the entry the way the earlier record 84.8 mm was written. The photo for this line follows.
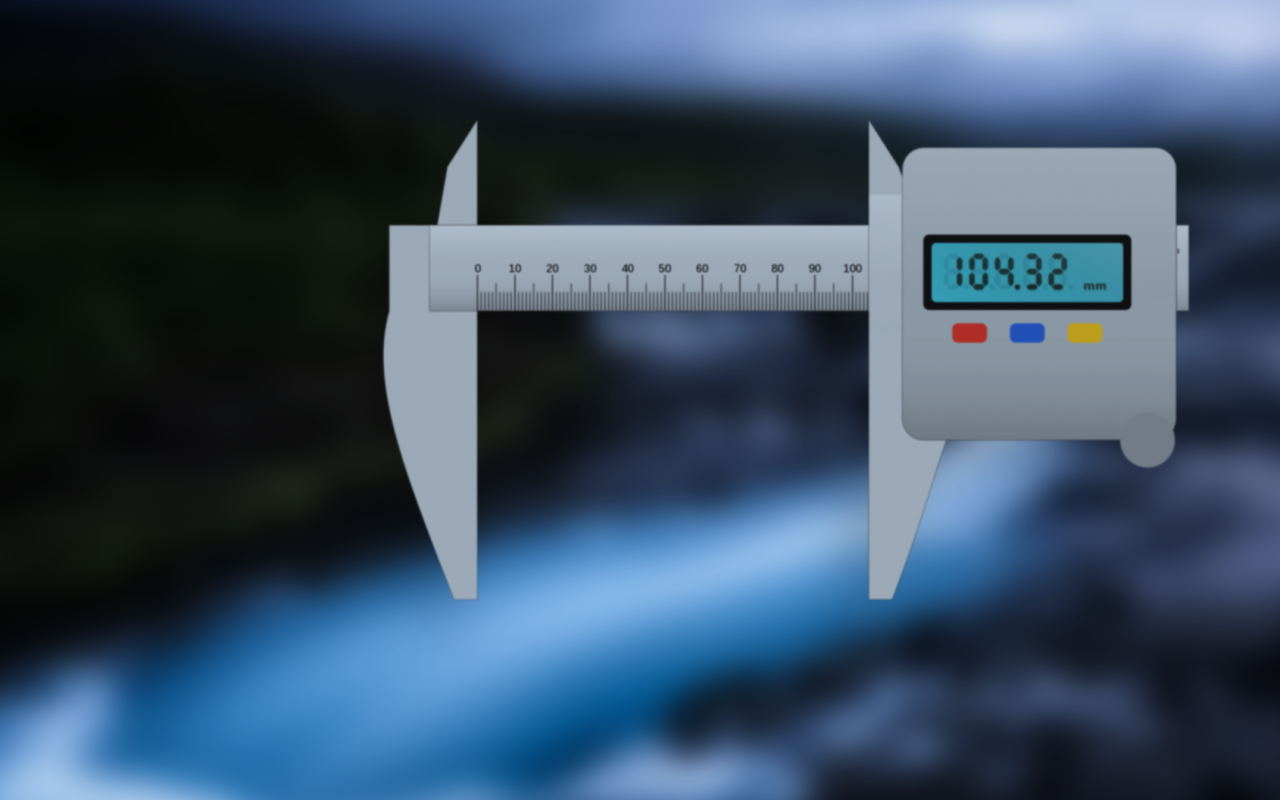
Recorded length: 104.32 mm
